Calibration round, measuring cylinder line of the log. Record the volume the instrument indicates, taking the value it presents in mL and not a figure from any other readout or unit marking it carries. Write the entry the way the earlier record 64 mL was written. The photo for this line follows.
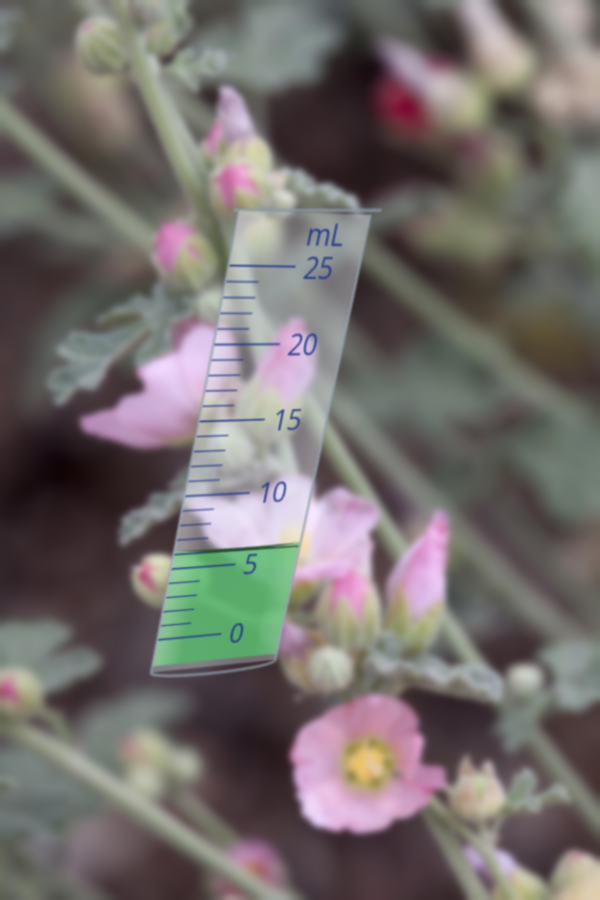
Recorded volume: 6 mL
